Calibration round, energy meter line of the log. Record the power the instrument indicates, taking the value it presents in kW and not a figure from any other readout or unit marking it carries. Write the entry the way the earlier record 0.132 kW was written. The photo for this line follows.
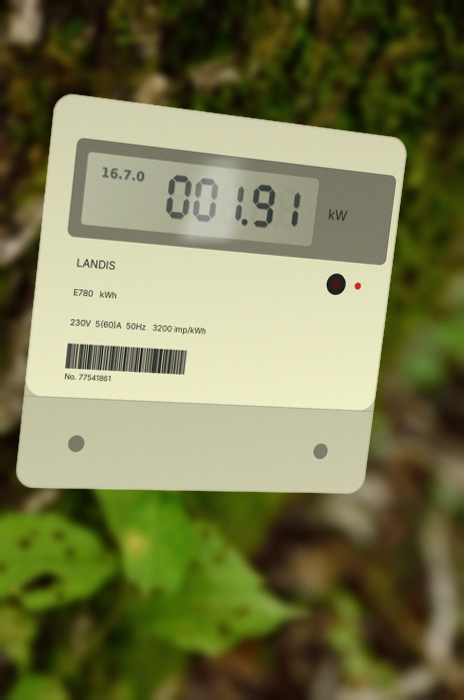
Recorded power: 1.91 kW
